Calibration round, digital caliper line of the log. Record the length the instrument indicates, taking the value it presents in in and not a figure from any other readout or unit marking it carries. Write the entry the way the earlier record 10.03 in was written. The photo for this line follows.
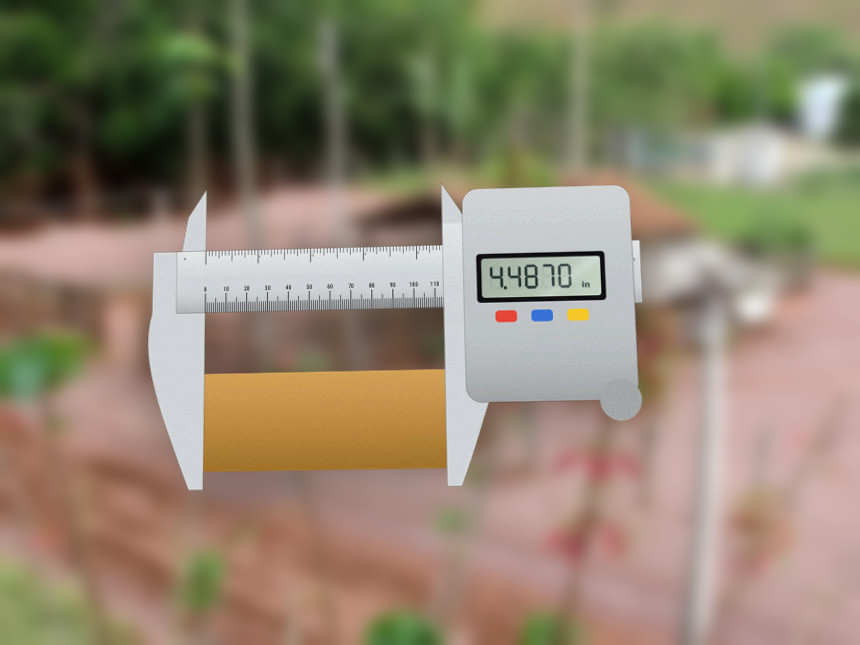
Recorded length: 4.4870 in
